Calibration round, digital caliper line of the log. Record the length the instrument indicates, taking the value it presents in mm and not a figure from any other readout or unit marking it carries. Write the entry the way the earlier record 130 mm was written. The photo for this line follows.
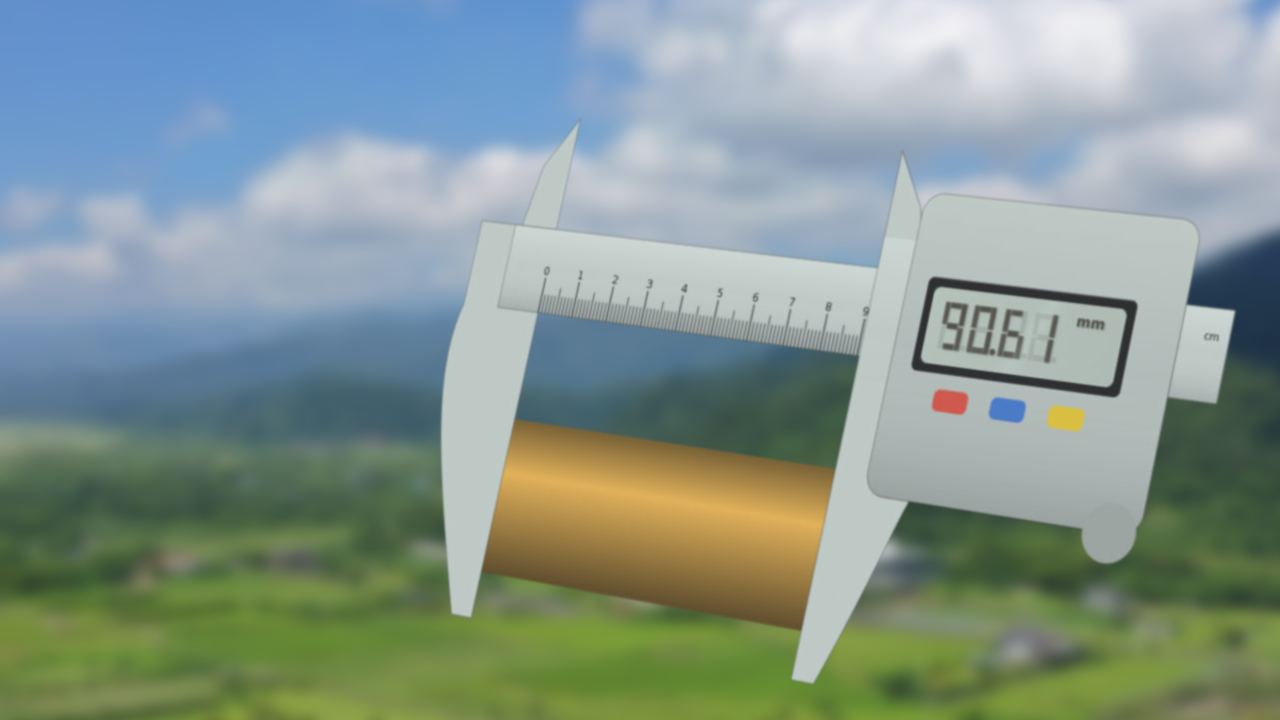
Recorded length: 90.61 mm
